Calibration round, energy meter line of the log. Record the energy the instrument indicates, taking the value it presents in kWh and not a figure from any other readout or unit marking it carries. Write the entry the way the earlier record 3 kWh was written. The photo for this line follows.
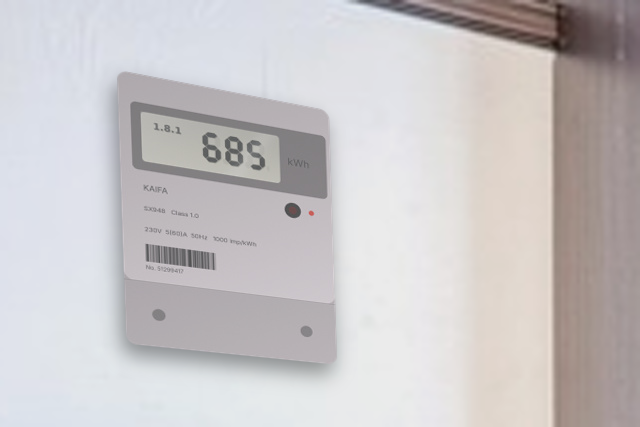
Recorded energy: 685 kWh
